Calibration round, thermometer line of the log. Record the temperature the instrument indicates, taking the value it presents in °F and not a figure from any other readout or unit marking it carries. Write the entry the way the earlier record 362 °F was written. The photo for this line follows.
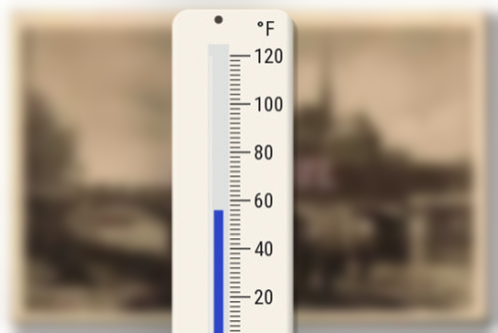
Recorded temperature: 56 °F
